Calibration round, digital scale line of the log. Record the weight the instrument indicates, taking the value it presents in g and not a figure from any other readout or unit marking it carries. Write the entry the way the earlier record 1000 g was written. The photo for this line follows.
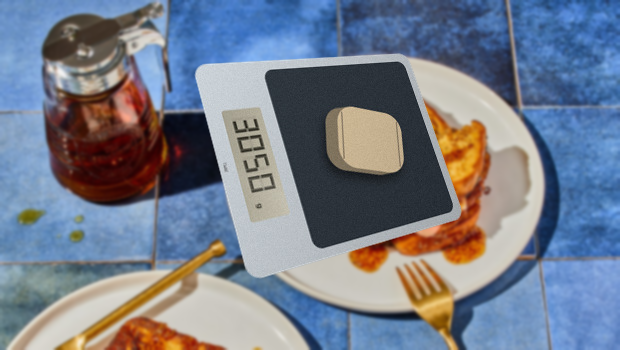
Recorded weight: 3050 g
